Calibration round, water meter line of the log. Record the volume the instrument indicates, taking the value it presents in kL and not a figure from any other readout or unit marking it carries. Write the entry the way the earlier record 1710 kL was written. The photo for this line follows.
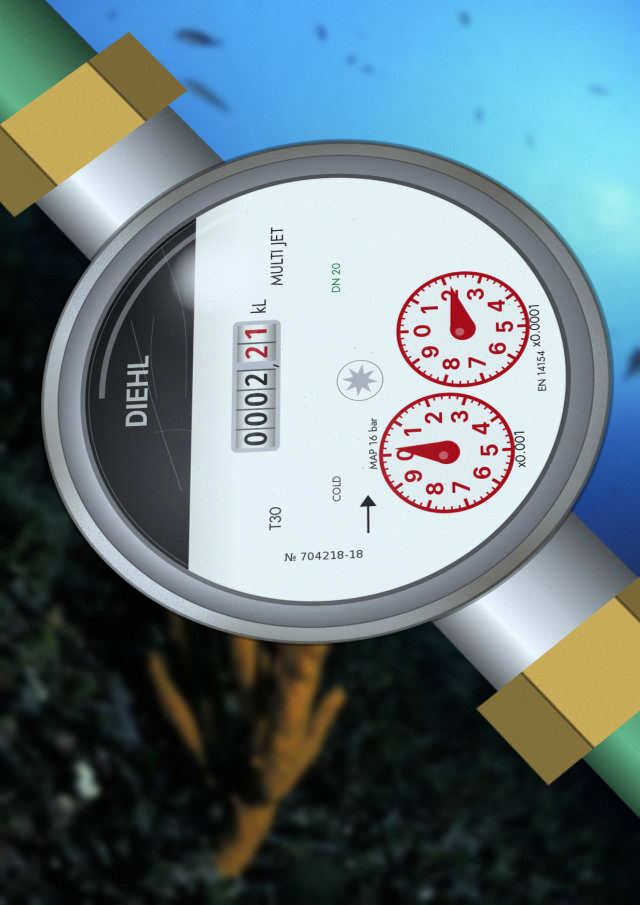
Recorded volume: 2.2102 kL
